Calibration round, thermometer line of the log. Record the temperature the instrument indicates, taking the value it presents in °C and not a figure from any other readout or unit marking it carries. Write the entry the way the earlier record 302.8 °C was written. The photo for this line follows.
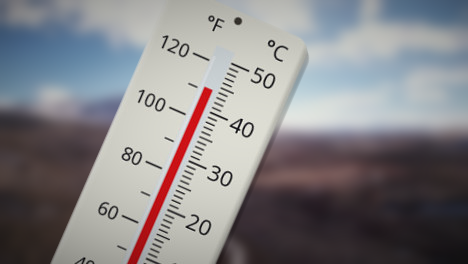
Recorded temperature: 44 °C
